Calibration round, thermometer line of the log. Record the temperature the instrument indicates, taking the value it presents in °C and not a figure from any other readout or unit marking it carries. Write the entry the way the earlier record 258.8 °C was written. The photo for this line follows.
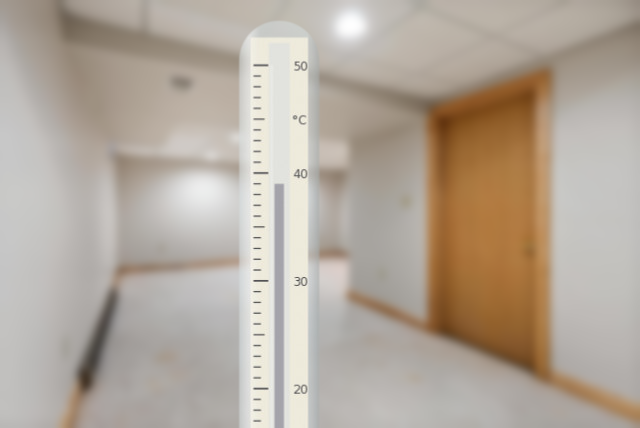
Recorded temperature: 39 °C
